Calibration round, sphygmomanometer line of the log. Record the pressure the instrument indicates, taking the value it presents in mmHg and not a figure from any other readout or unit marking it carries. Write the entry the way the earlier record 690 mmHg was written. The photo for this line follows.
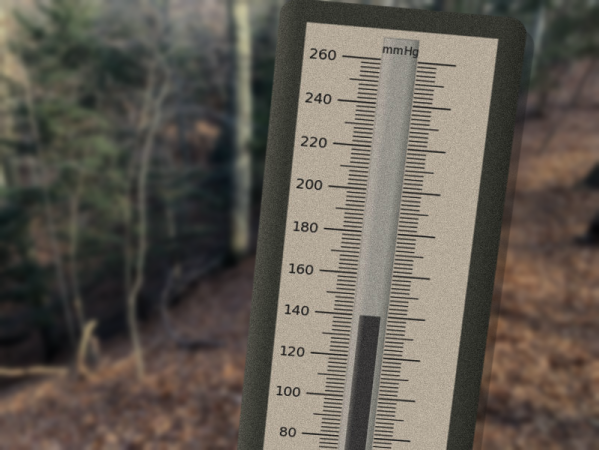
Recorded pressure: 140 mmHg
